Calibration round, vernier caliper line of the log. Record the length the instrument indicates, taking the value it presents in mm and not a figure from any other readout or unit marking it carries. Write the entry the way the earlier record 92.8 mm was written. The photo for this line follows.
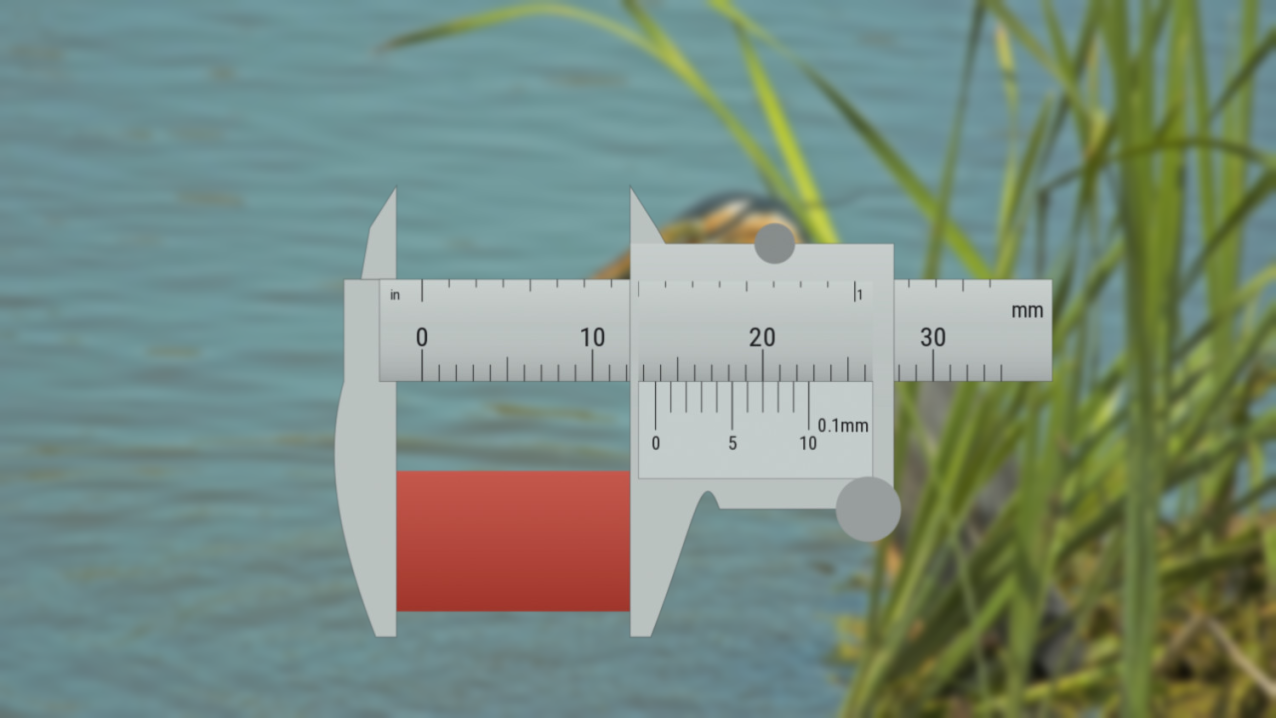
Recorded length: 13.7 mm
